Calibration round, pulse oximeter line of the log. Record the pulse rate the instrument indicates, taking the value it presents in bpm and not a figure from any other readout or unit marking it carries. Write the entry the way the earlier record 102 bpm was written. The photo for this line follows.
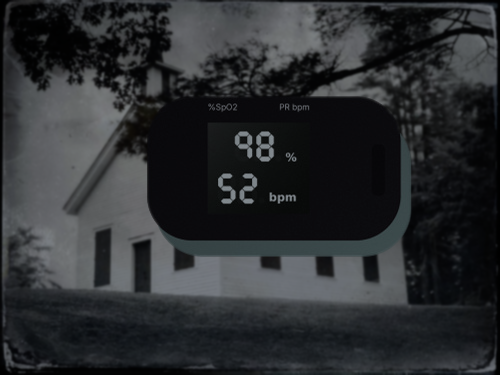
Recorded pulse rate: 52 bpm
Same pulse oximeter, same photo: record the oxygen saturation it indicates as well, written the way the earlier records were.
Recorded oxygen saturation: 98 %
